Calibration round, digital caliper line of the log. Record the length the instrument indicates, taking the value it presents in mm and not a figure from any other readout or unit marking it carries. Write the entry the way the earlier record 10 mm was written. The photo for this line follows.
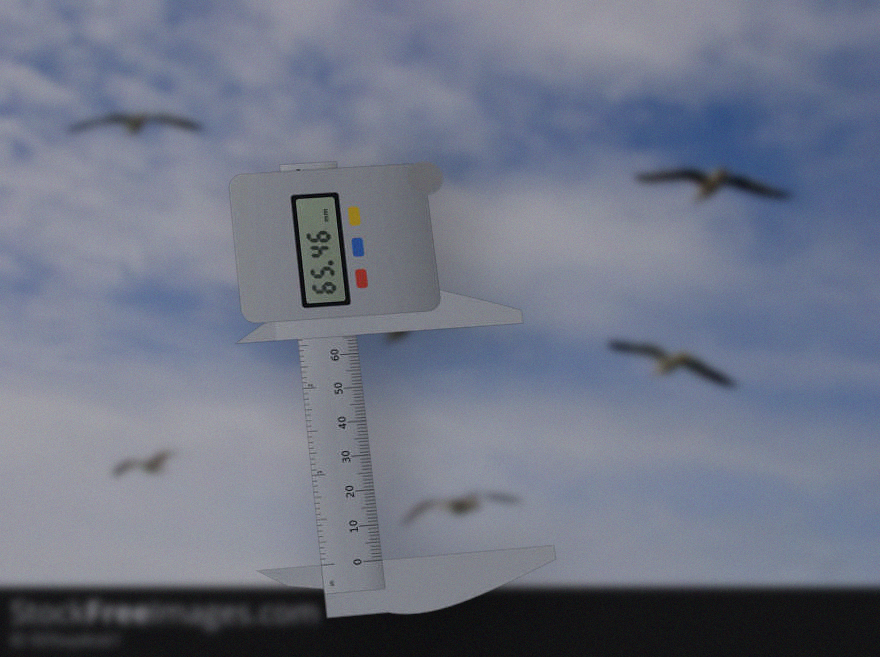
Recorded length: 65.46 mm
